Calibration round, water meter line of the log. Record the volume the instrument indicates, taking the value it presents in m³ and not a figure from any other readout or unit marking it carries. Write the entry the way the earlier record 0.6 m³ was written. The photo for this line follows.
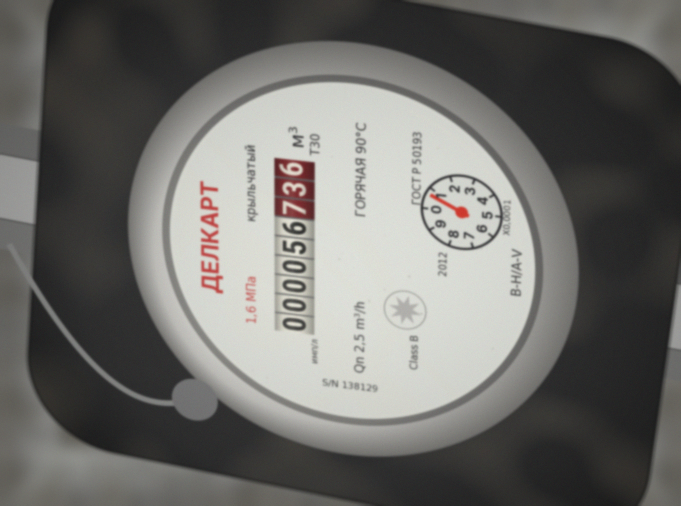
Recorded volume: 56.7360 m³
